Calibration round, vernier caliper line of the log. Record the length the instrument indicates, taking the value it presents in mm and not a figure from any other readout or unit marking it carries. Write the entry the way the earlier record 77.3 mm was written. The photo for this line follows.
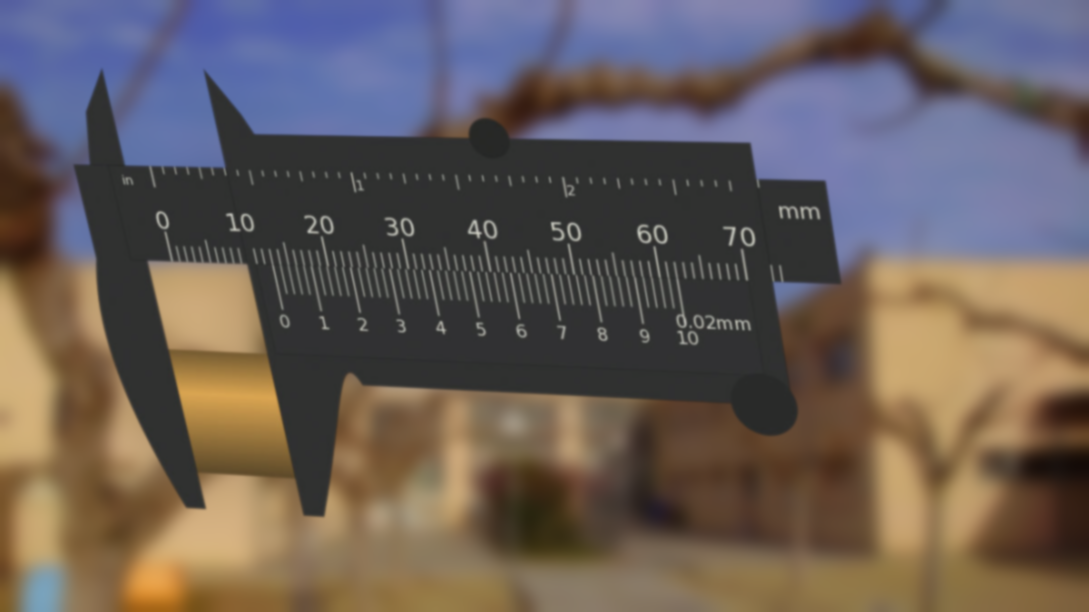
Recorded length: 13.0 mm
